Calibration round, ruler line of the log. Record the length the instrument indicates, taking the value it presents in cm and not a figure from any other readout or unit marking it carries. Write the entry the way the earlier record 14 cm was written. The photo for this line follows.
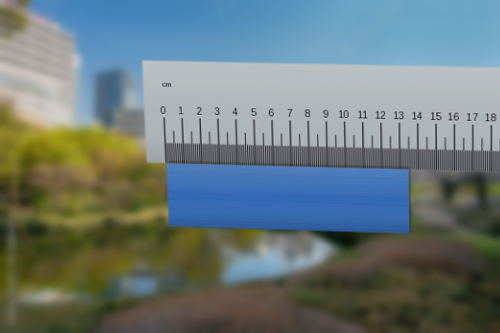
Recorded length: 13.5 cm
